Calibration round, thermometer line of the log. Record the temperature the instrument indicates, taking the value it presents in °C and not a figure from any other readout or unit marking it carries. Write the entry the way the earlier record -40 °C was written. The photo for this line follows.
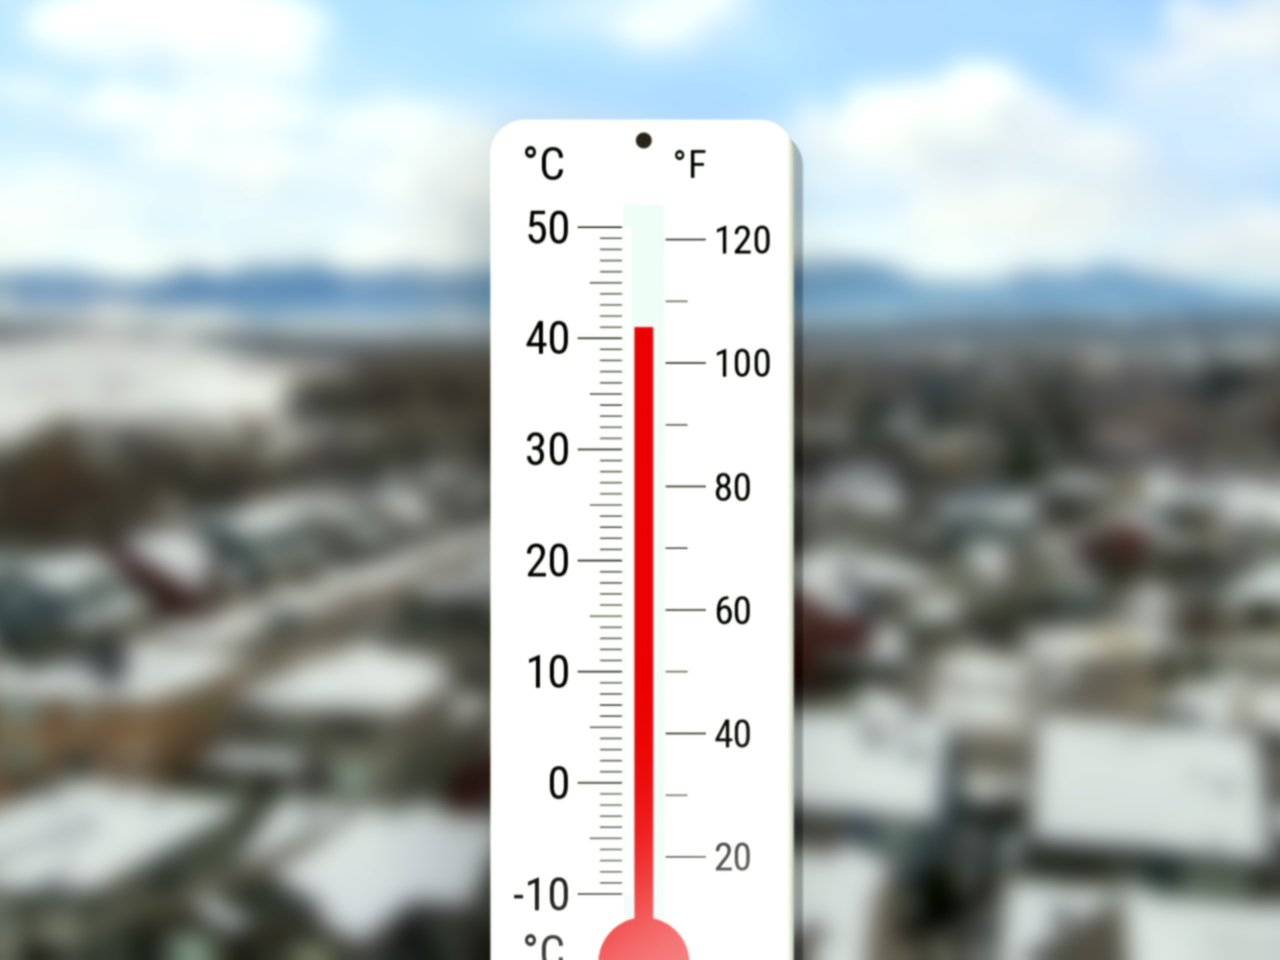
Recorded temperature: 41 °C
